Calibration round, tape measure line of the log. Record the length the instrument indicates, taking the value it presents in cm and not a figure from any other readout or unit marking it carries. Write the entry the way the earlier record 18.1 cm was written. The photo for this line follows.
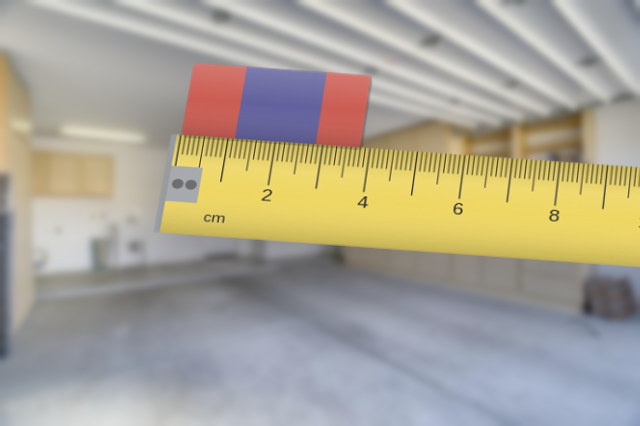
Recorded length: 3.8 cm
